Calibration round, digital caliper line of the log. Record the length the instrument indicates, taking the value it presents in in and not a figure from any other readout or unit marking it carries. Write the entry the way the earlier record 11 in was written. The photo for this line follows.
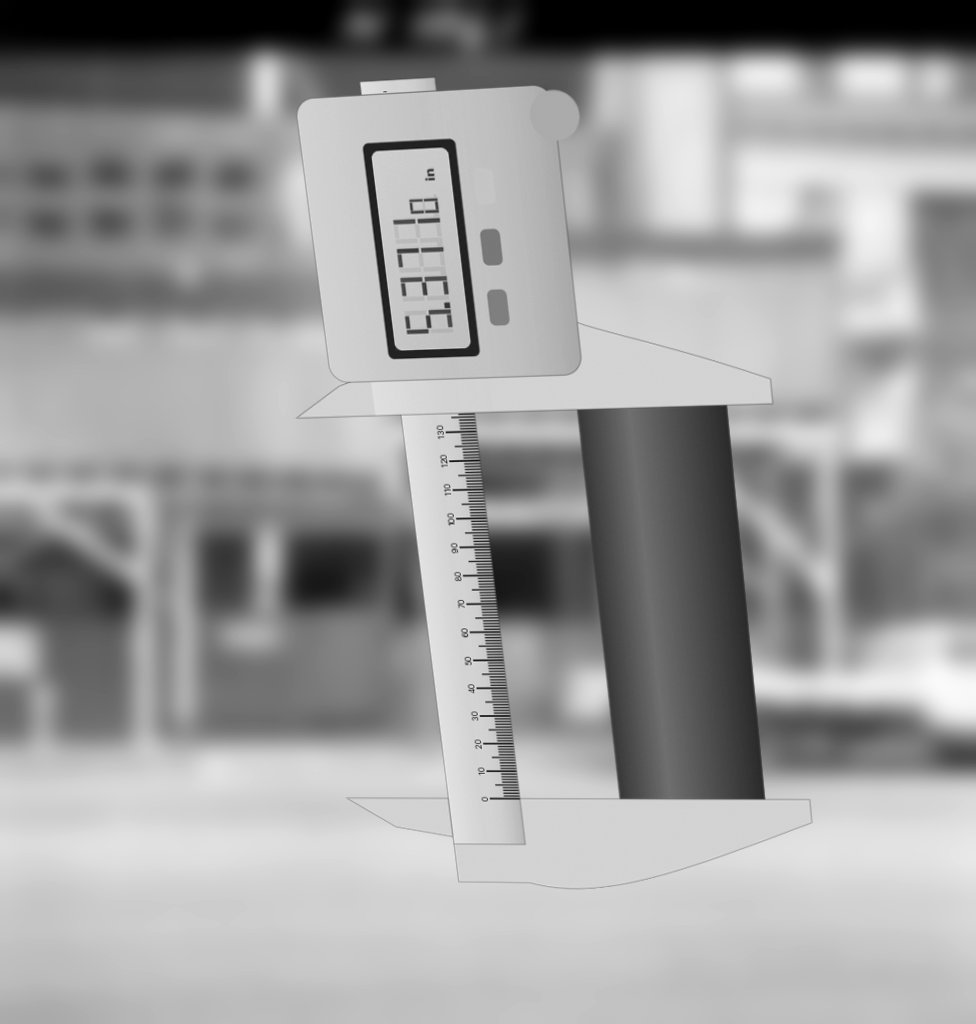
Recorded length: 5.3710 in
